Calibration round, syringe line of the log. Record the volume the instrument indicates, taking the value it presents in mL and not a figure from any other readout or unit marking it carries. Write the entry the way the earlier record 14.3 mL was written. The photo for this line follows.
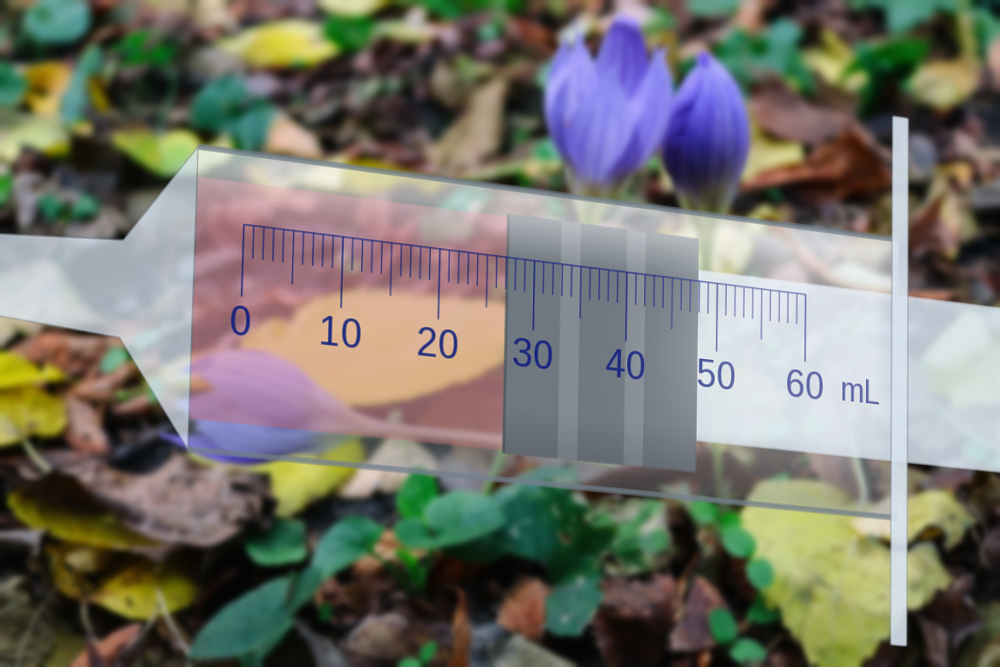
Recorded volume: 27 mL
